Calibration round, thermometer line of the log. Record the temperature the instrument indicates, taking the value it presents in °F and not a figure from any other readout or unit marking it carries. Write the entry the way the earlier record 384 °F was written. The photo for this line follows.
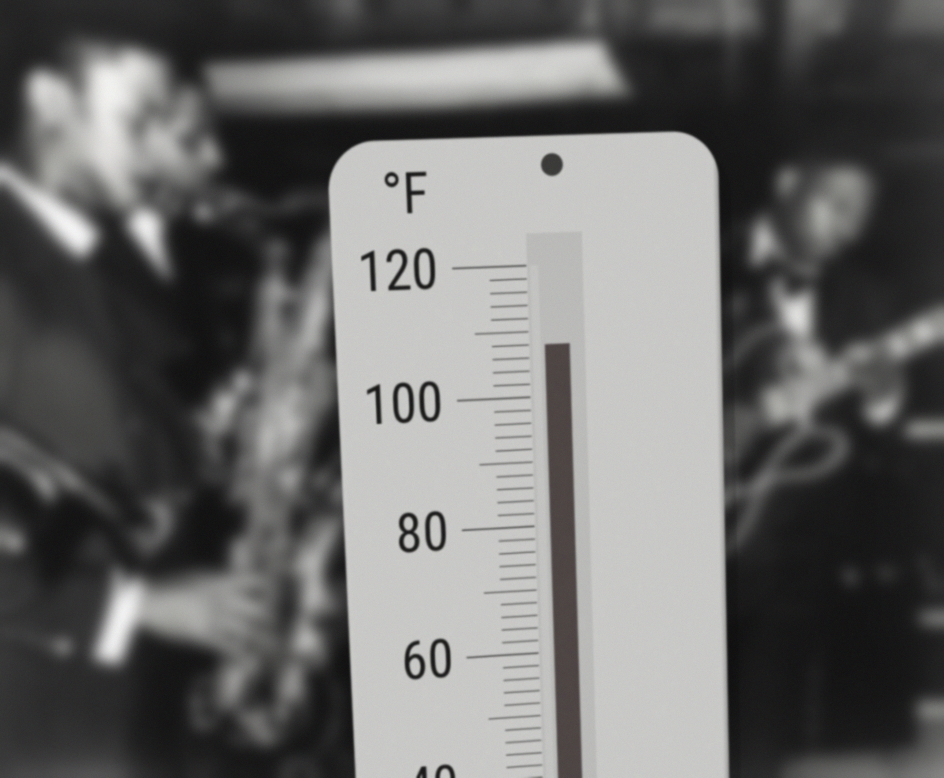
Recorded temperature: 108 °F
